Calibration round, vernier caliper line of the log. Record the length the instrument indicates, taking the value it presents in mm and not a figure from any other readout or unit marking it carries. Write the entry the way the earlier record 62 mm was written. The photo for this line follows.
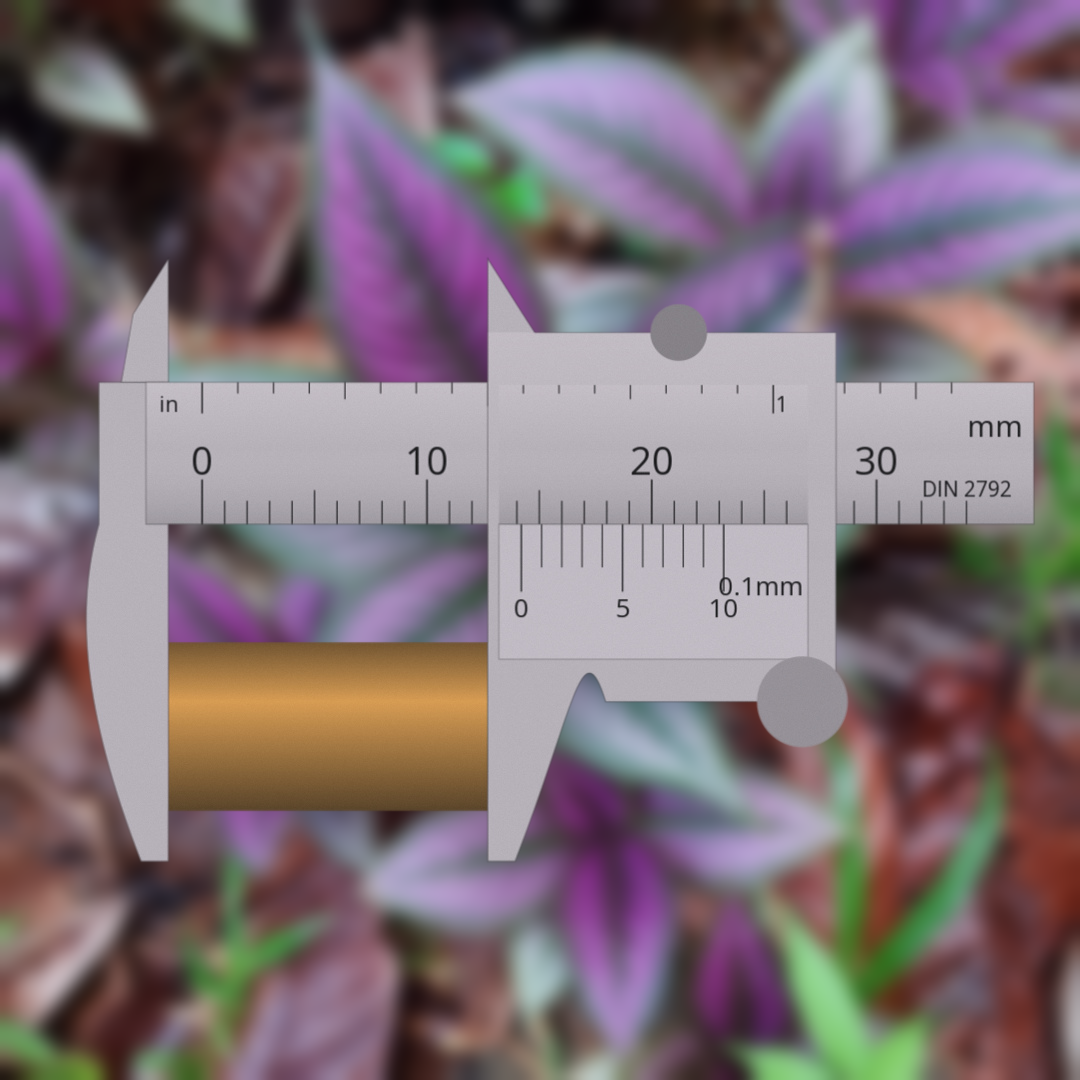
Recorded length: 14.2 mm
